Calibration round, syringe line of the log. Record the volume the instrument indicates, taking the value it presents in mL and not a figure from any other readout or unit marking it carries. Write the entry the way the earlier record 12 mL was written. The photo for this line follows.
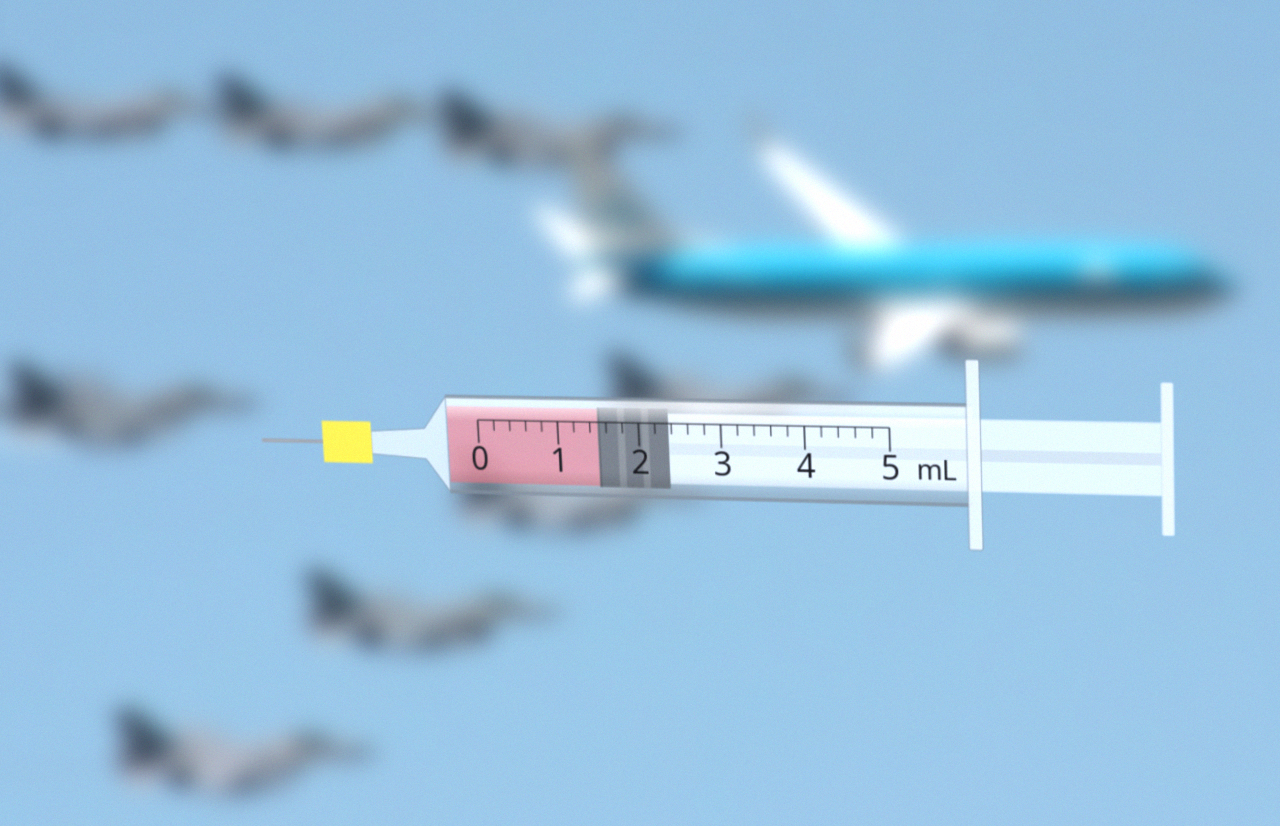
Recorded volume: 1.5 mL
